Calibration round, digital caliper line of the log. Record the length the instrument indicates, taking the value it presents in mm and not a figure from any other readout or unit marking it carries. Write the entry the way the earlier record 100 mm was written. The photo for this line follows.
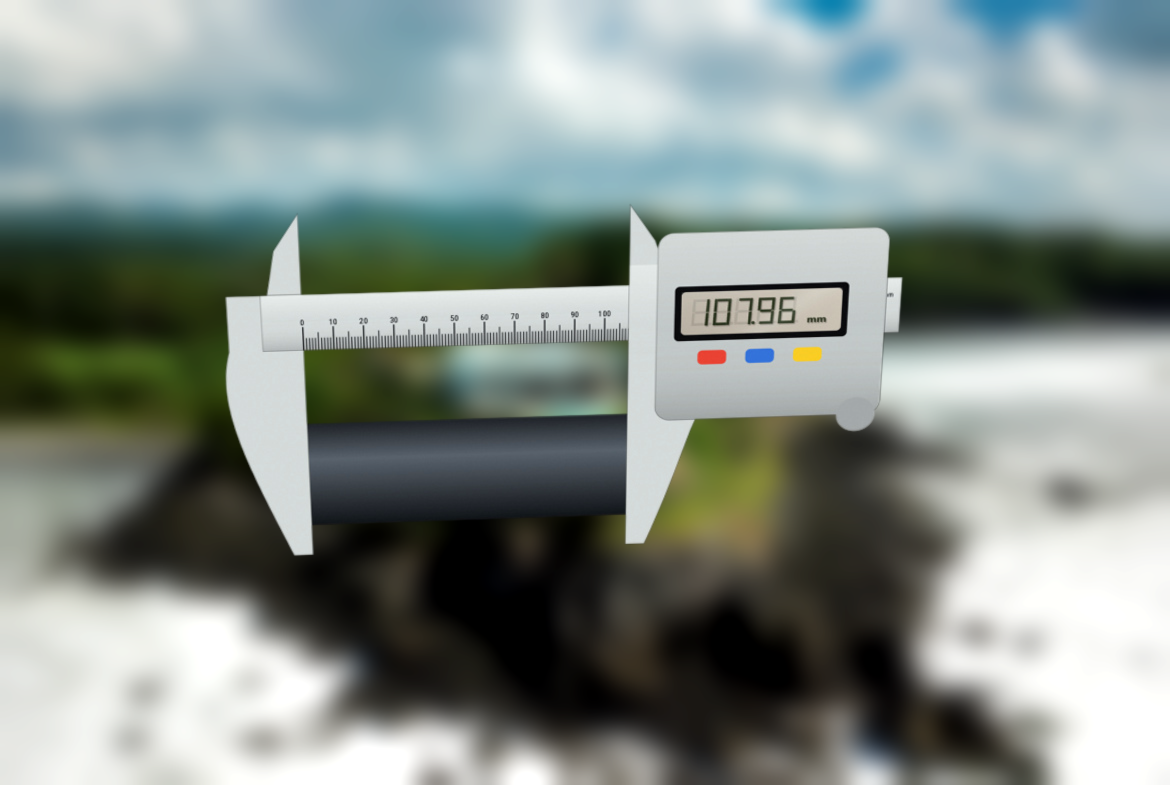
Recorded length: 107.96 mm
